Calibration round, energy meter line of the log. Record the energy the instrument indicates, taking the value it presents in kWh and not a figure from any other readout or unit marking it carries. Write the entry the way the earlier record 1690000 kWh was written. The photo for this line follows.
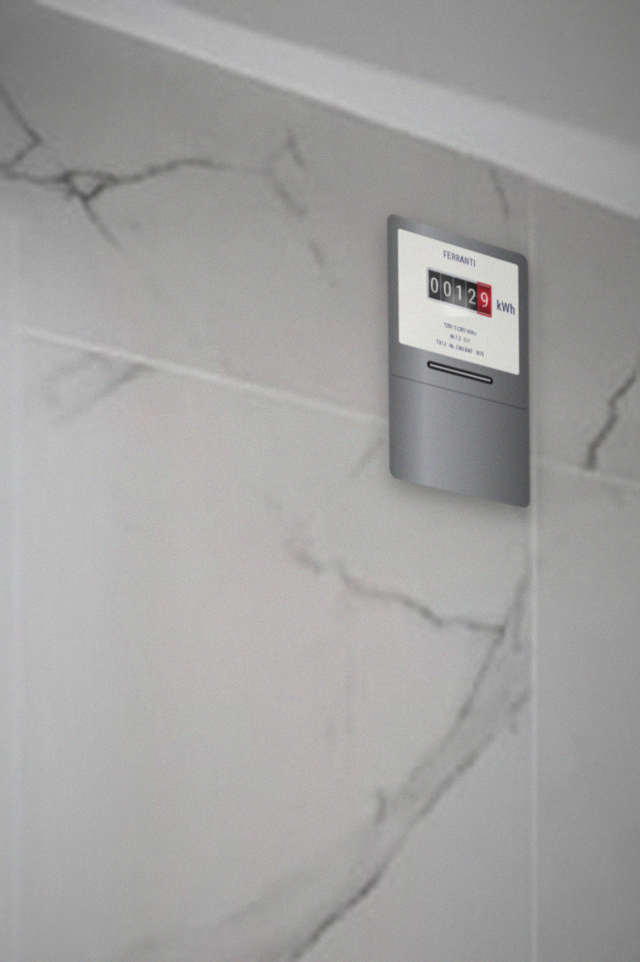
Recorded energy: 12.9 kWh
